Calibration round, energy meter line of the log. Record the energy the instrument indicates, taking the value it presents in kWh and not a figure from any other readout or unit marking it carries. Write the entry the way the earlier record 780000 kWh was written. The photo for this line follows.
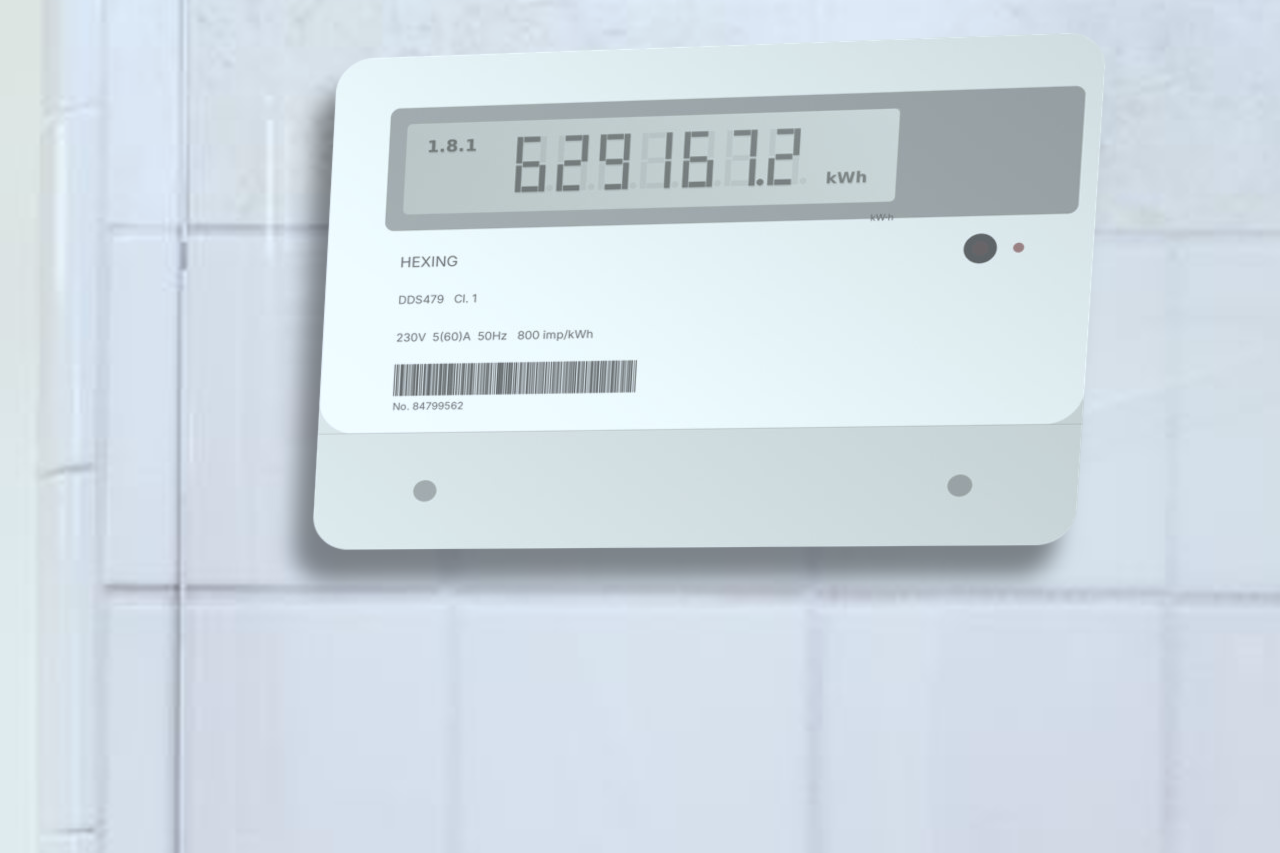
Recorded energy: 629167.2 kWh
